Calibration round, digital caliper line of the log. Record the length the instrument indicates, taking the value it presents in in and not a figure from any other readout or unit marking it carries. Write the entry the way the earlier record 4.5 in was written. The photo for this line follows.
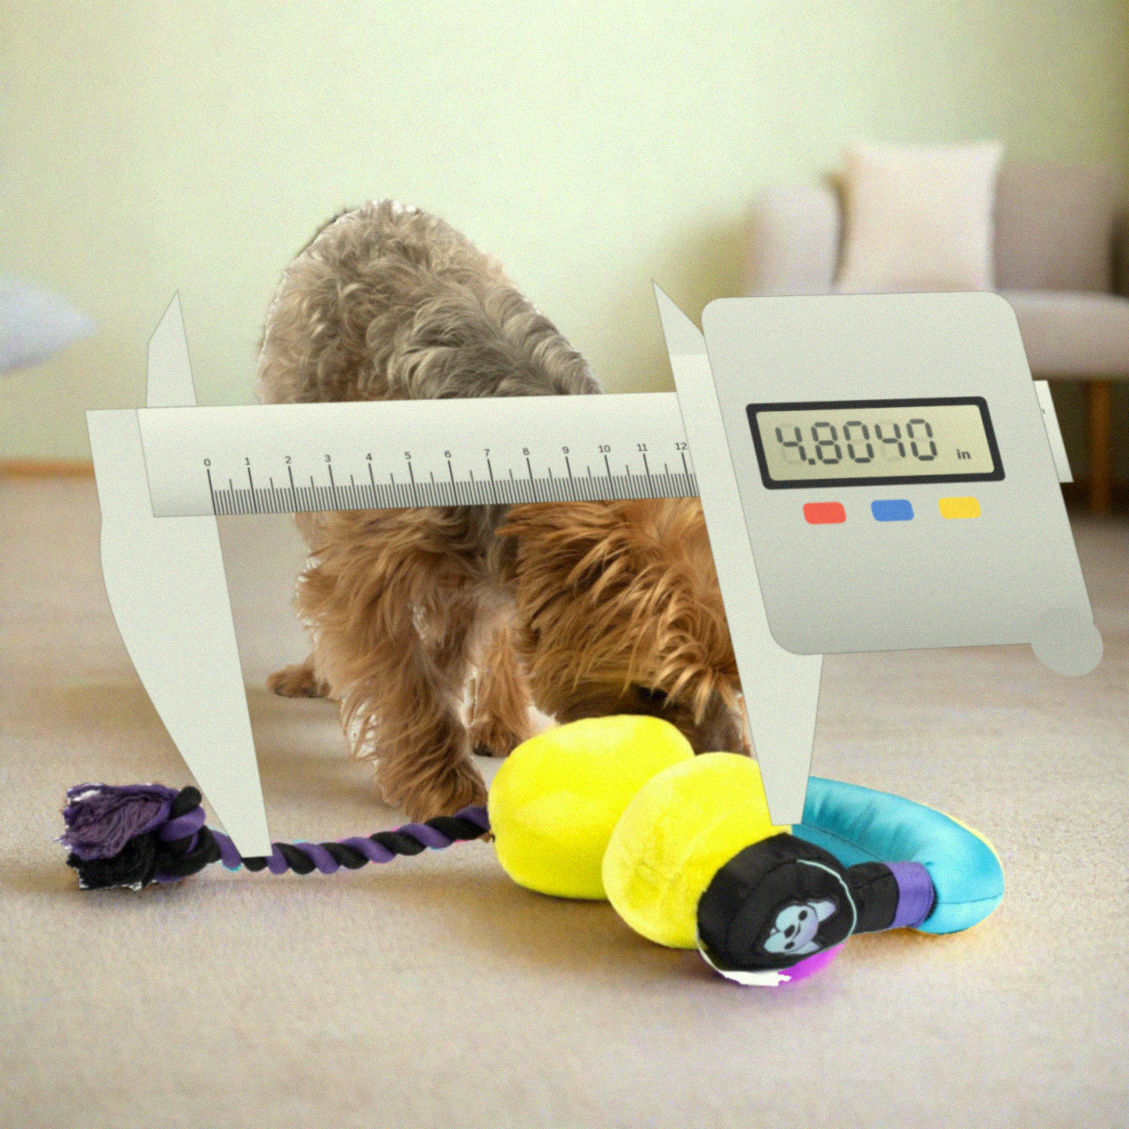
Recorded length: 4.8040 in
